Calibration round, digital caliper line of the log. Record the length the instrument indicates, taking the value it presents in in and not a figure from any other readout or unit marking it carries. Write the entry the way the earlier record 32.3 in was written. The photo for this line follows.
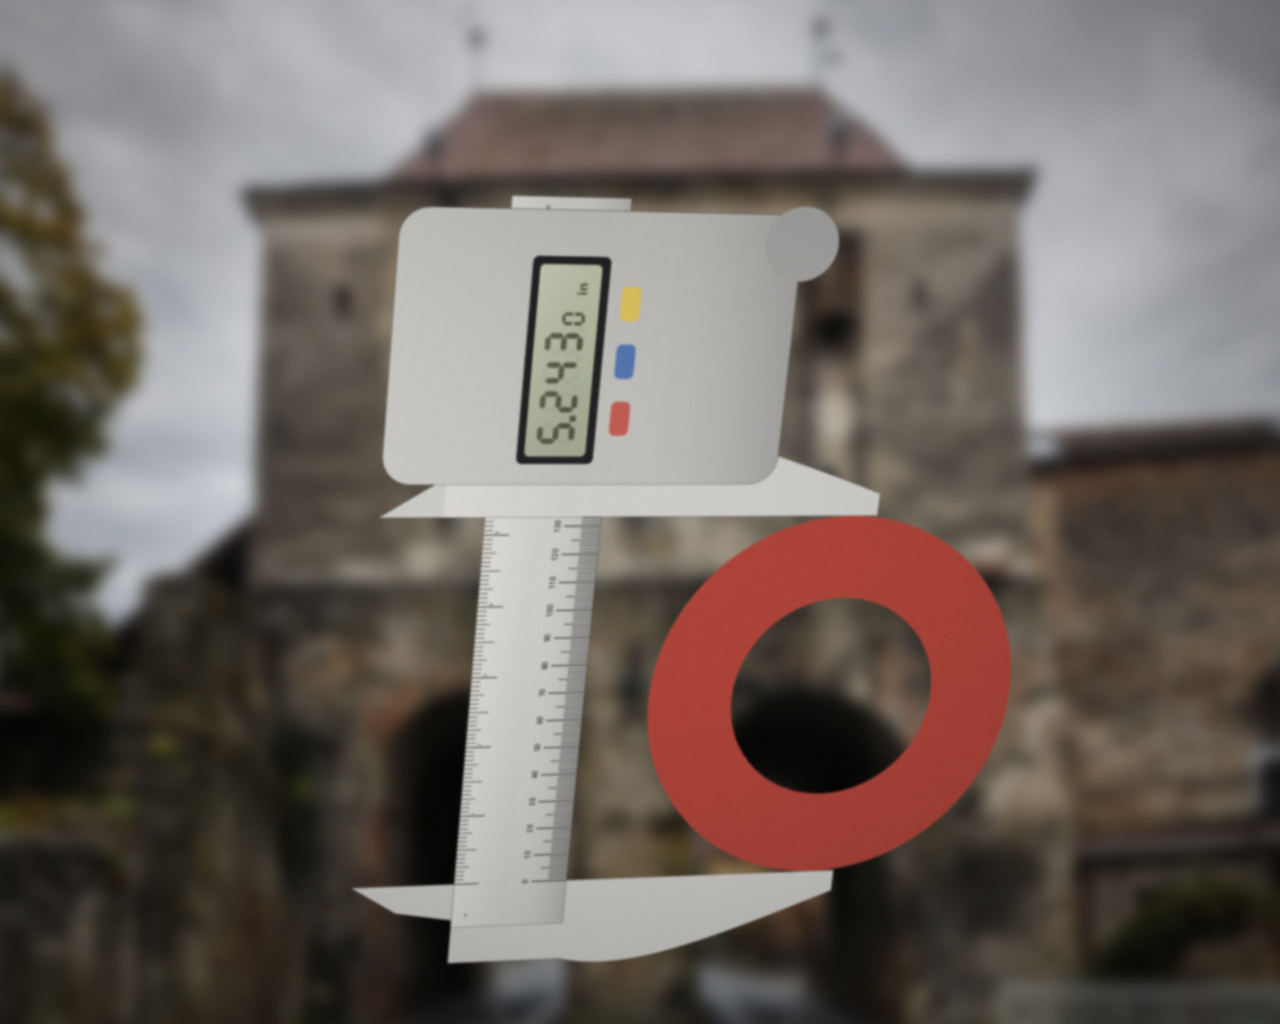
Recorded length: 5.2430 in
